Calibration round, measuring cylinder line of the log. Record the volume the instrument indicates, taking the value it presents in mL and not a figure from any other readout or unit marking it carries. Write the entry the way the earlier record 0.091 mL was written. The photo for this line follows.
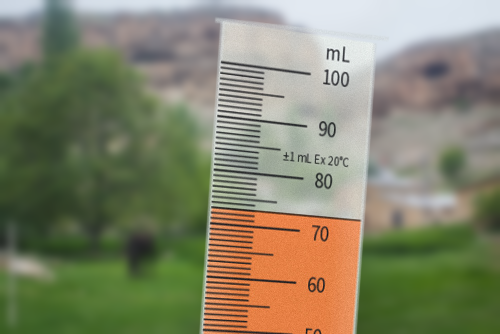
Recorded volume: 73 mL
